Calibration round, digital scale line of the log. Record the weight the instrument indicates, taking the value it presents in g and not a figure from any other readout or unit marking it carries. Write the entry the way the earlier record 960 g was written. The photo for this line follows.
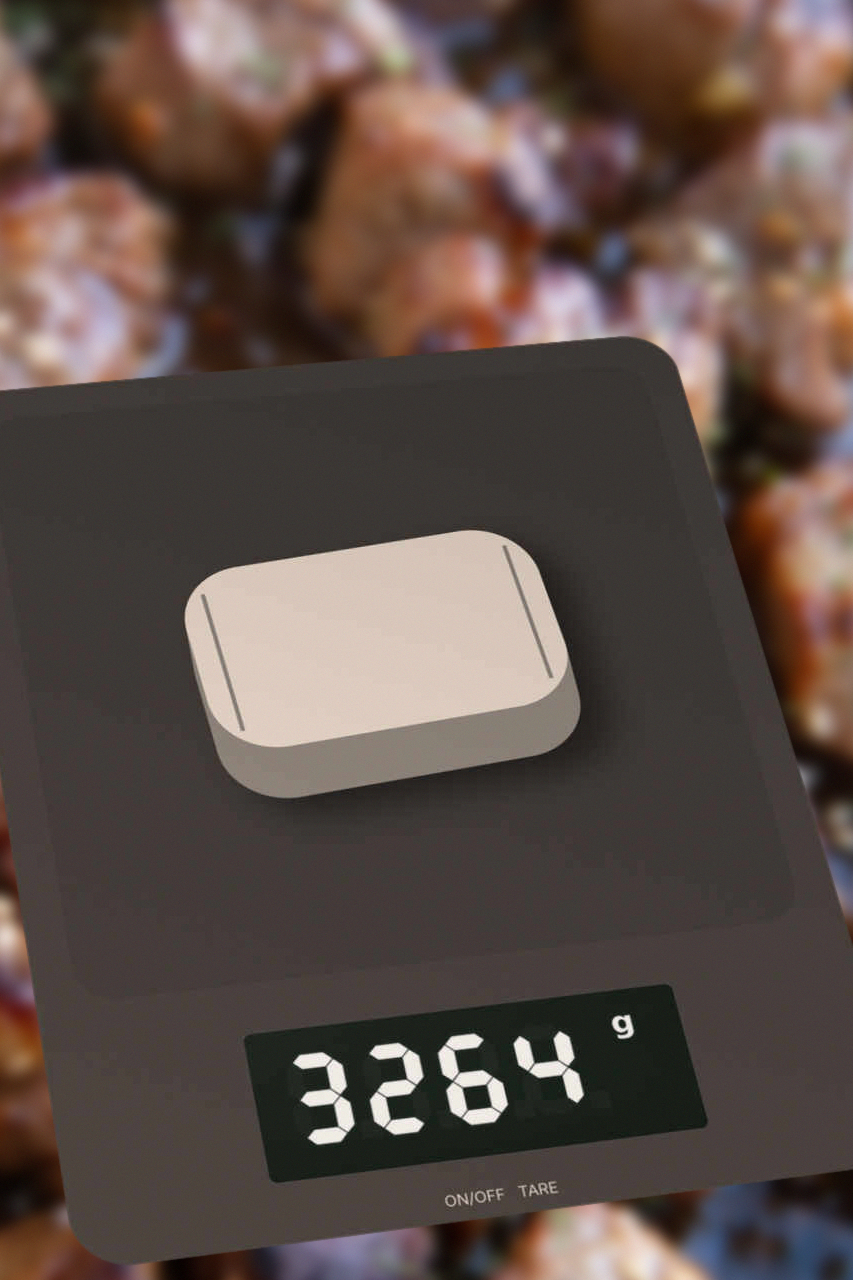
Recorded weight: 3264 g
